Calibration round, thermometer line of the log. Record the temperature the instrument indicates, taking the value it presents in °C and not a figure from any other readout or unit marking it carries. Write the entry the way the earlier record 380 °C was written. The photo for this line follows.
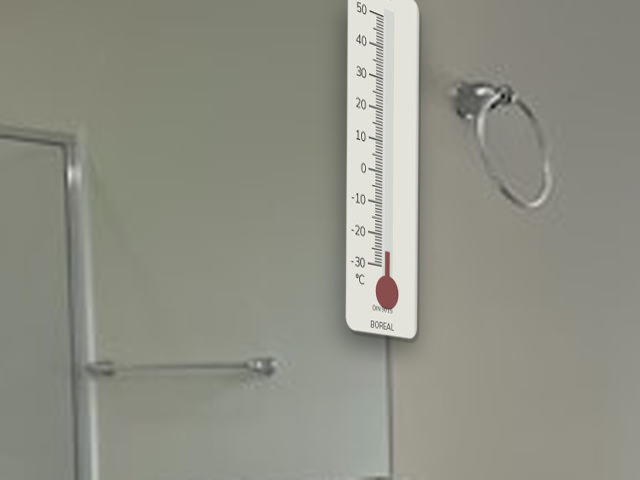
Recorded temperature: -25 °C
